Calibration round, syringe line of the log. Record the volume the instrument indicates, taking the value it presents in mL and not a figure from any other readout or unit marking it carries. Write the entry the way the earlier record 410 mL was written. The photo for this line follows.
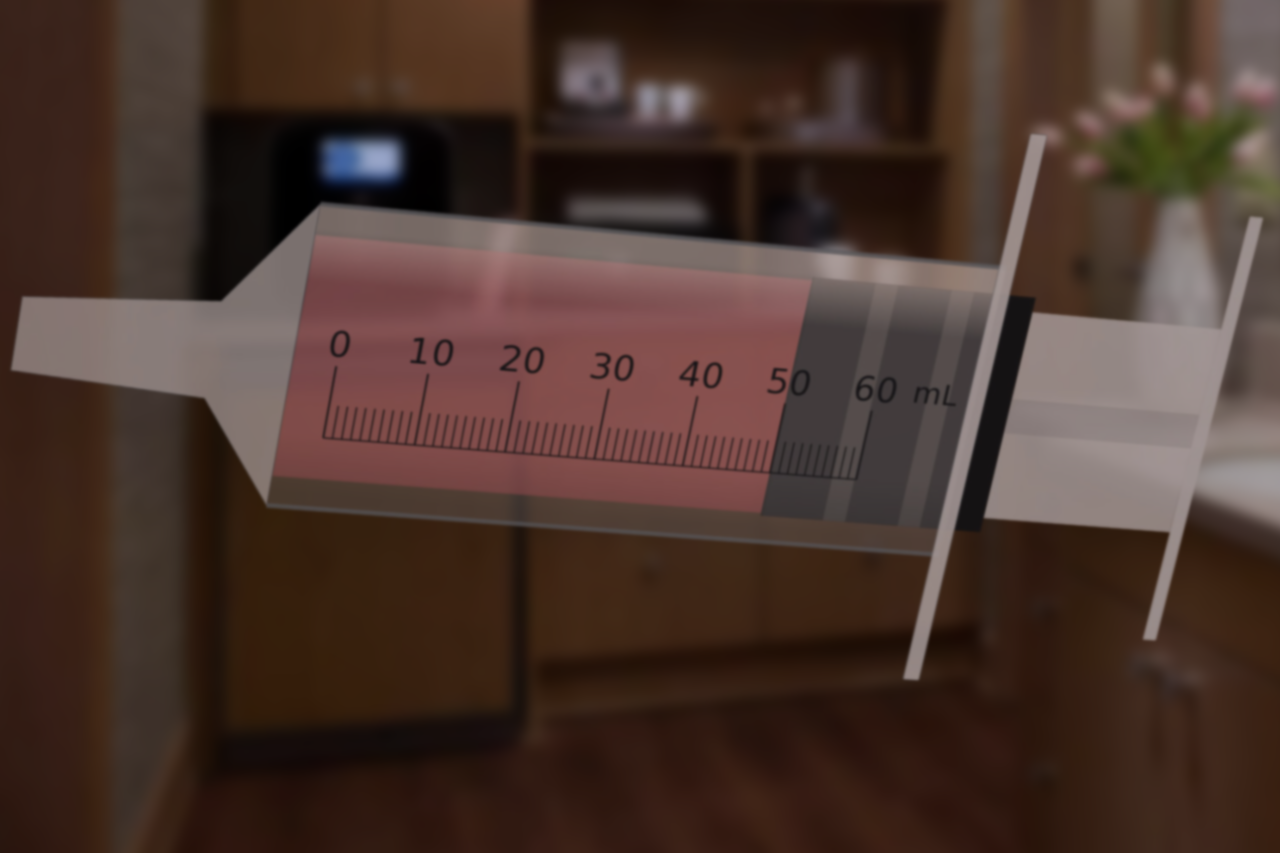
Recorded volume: 50 mL
